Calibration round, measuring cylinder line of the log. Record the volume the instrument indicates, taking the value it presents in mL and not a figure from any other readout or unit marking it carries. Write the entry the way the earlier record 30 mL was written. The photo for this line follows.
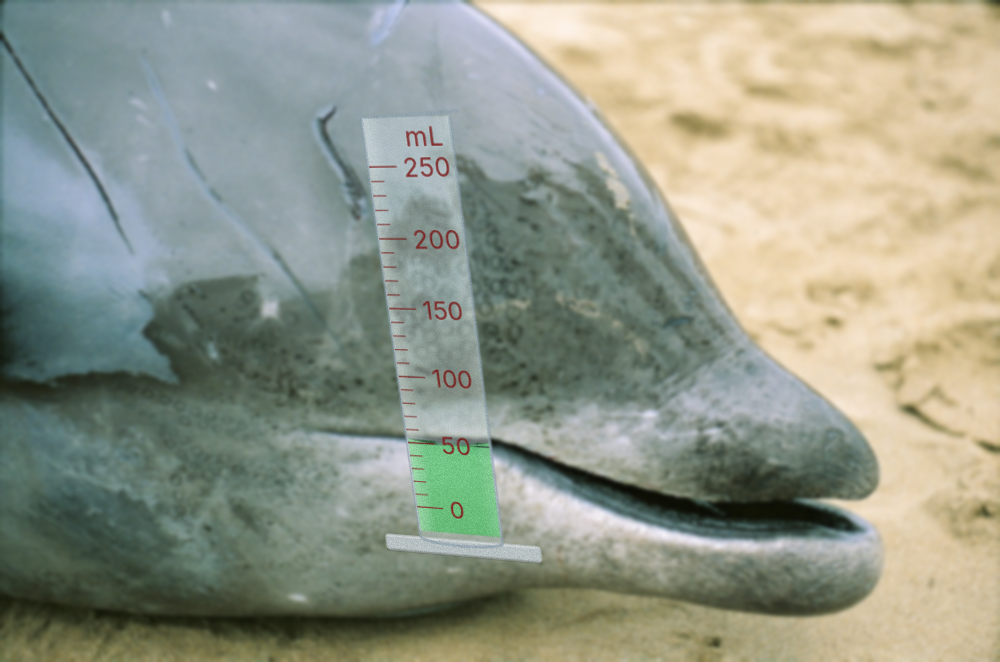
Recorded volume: 50 mL
